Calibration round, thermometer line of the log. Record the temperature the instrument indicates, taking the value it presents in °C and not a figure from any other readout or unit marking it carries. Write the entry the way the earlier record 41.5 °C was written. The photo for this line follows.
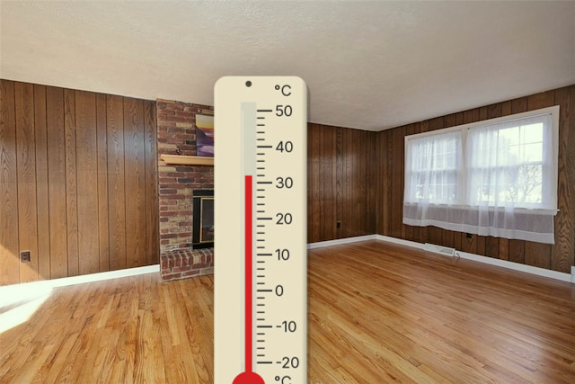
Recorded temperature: 32 °C
